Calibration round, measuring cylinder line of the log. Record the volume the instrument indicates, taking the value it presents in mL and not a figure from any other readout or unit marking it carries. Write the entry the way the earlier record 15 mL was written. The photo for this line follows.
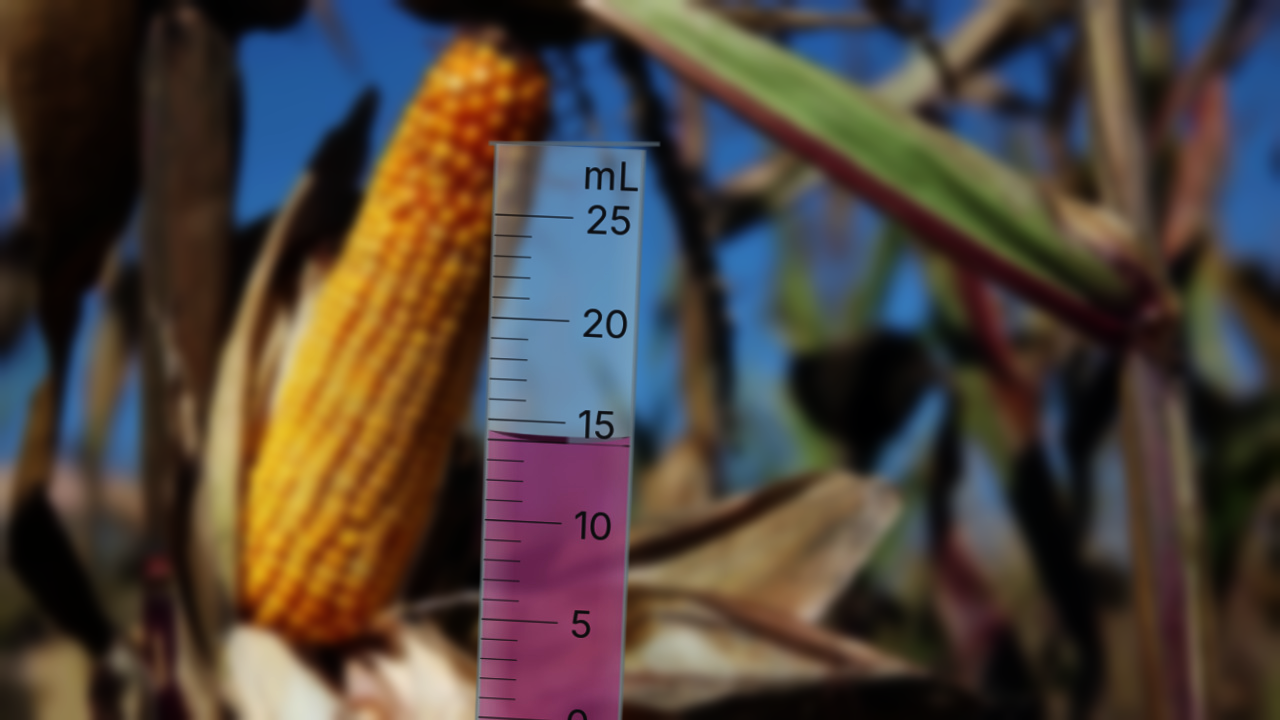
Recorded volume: 14 mL
